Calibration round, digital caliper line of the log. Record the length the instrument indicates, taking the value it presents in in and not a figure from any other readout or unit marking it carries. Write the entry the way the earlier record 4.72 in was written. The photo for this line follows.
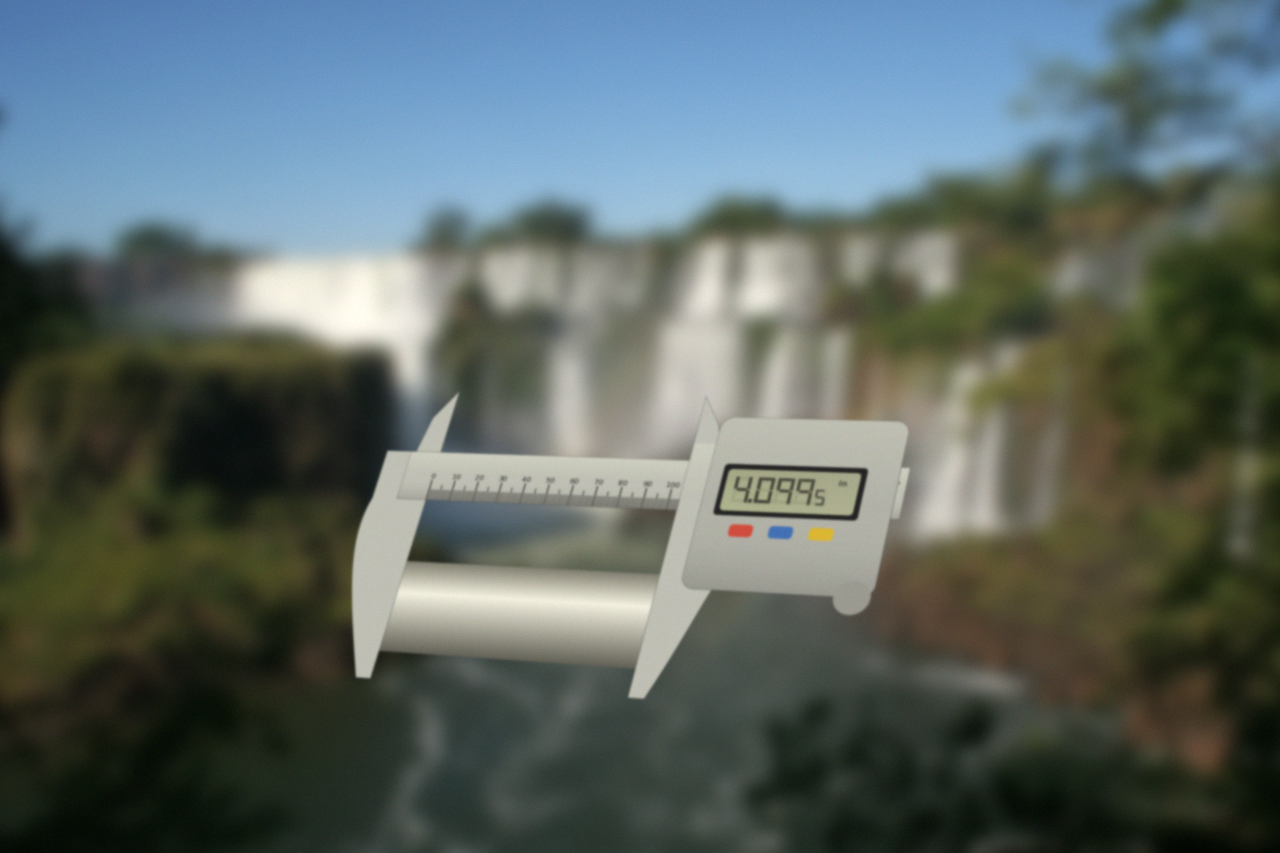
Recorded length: 4.0995 in
